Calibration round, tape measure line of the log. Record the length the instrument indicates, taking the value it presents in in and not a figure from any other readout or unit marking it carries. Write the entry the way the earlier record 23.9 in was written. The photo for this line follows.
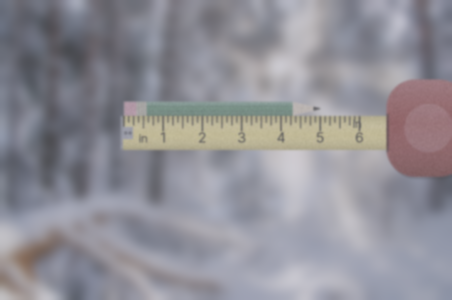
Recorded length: 5 in
